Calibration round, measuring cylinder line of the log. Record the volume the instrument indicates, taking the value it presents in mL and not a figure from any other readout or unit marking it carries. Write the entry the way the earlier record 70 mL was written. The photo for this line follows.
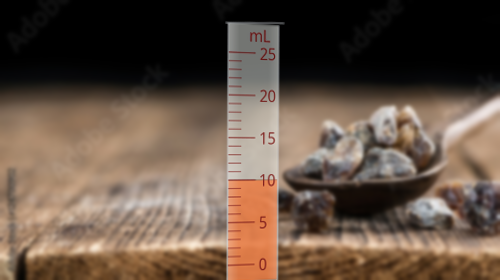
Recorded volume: 10 mL
